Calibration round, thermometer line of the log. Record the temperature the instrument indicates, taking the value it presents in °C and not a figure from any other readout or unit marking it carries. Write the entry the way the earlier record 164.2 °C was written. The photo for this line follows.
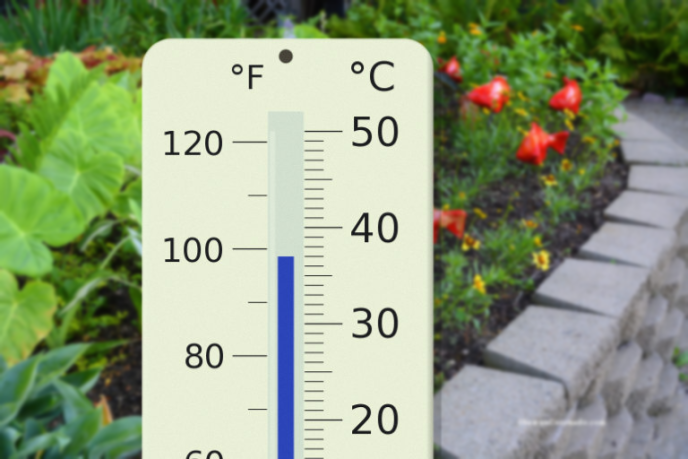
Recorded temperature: 37 °C
